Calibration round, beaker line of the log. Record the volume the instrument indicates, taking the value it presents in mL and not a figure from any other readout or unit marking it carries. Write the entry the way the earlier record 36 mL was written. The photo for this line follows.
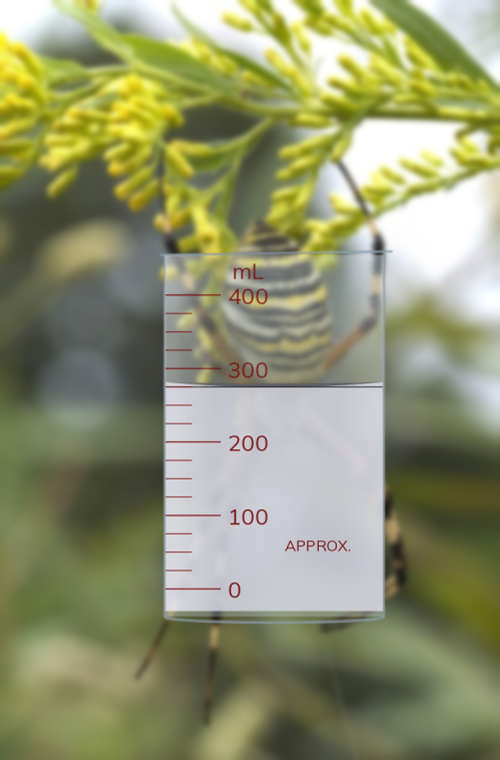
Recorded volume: 275 mL
